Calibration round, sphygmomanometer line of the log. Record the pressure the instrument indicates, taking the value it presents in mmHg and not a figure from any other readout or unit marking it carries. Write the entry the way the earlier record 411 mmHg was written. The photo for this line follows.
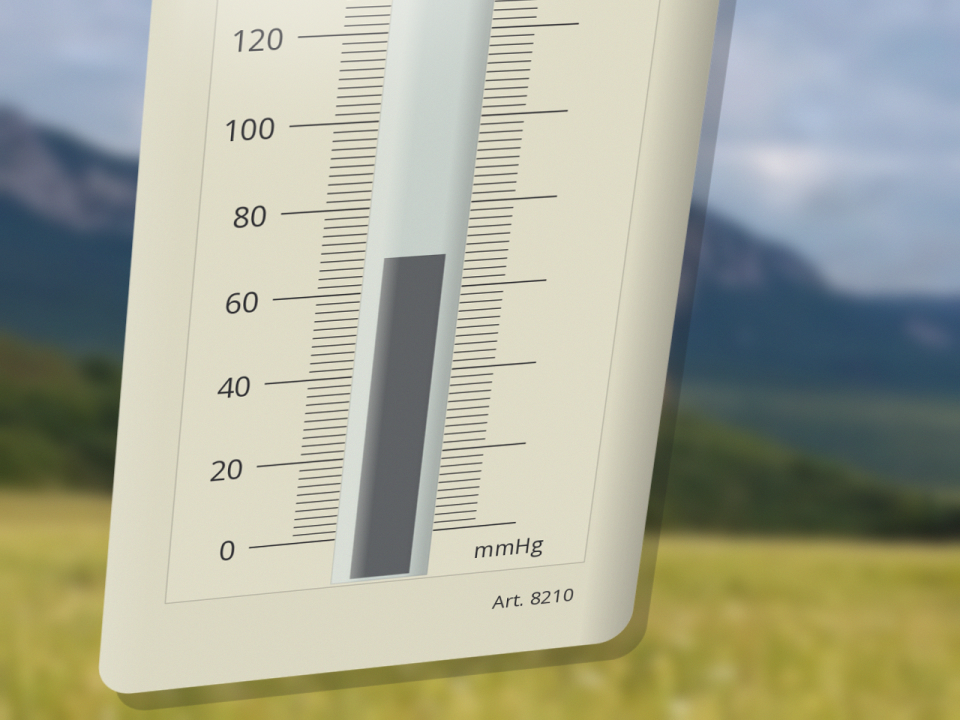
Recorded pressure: 68 mmHg
